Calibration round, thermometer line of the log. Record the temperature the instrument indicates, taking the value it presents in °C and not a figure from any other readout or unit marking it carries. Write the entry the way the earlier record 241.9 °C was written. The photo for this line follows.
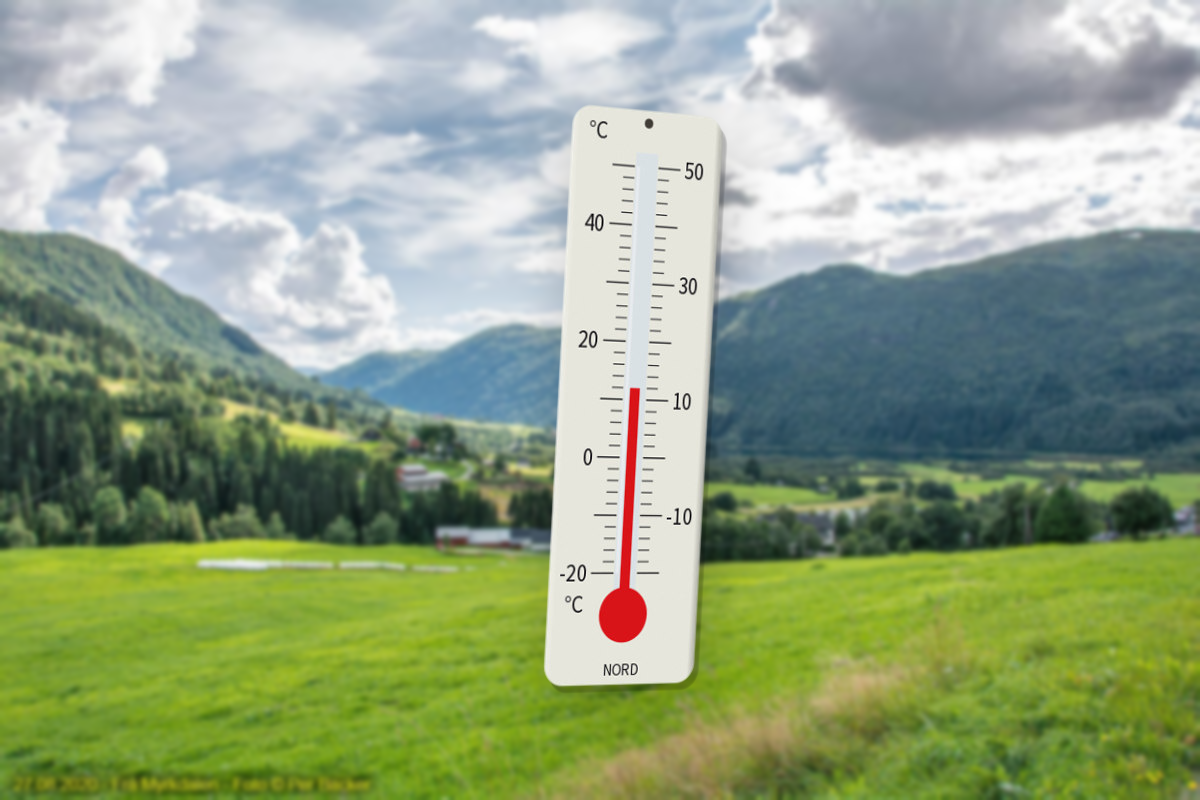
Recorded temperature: 12 °C
